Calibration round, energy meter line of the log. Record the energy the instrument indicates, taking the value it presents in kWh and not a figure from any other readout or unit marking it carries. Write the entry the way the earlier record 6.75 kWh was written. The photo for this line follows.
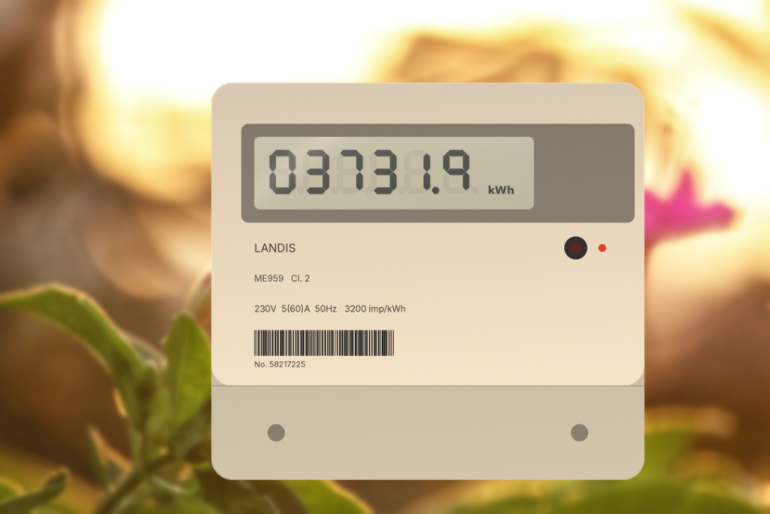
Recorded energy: 3731.9 kWh
